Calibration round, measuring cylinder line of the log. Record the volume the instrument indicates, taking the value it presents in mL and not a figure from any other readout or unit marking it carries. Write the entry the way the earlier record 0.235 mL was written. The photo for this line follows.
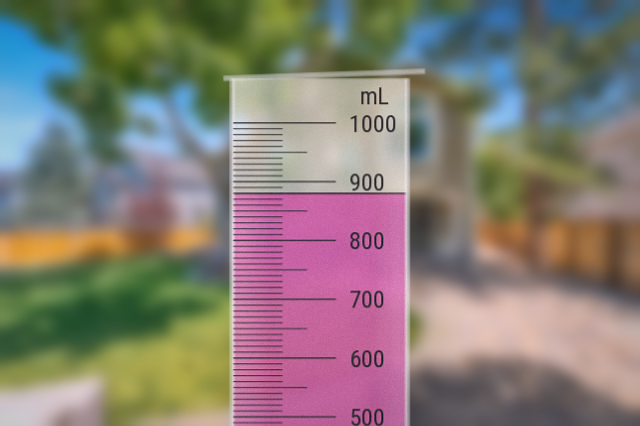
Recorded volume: 880 mL
